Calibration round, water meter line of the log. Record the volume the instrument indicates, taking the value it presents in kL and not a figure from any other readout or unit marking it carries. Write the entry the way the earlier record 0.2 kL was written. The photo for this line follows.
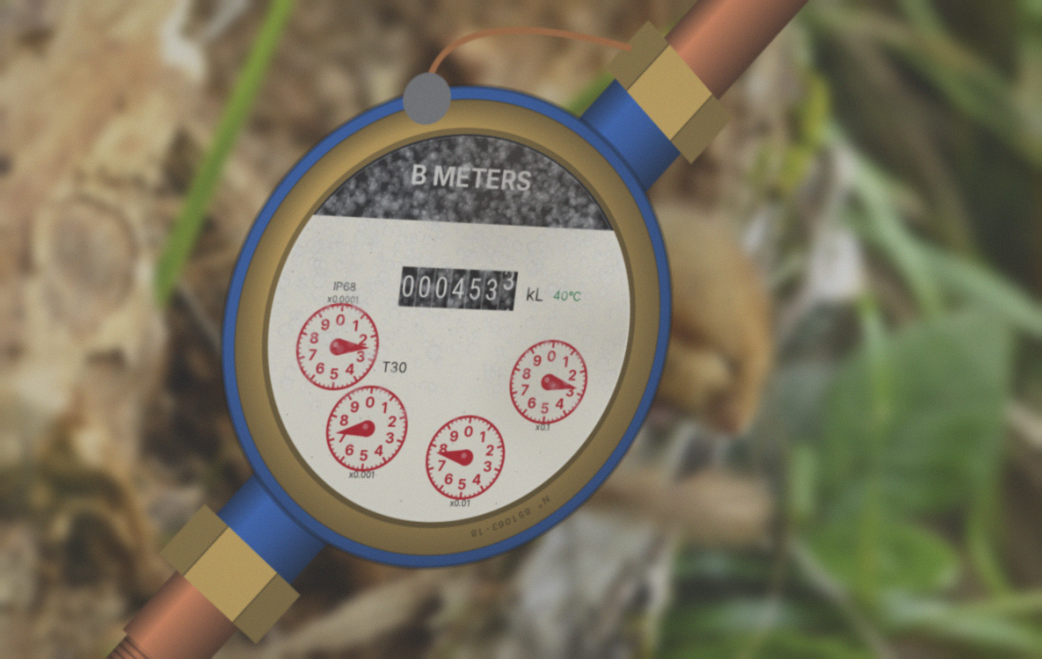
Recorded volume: 4533.2772 kL
